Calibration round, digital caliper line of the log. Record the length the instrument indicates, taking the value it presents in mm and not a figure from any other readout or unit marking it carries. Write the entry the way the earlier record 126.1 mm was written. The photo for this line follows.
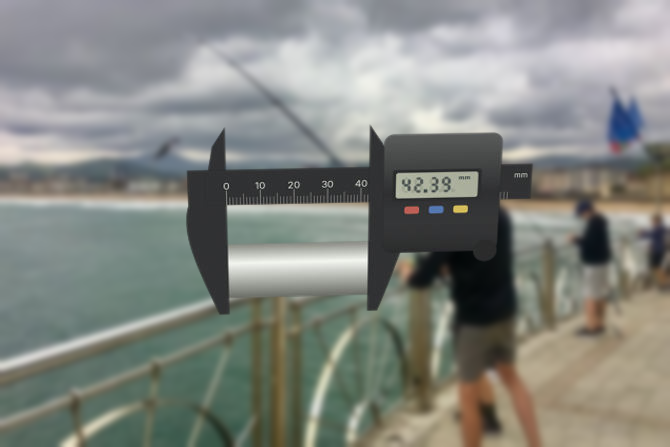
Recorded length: 42.39 mm
